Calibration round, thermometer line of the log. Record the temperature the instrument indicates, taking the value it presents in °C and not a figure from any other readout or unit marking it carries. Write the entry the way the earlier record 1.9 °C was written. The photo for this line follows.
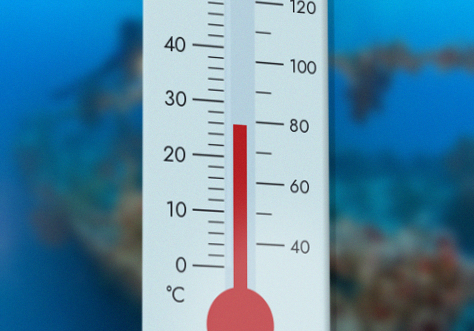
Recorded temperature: 26 °C
